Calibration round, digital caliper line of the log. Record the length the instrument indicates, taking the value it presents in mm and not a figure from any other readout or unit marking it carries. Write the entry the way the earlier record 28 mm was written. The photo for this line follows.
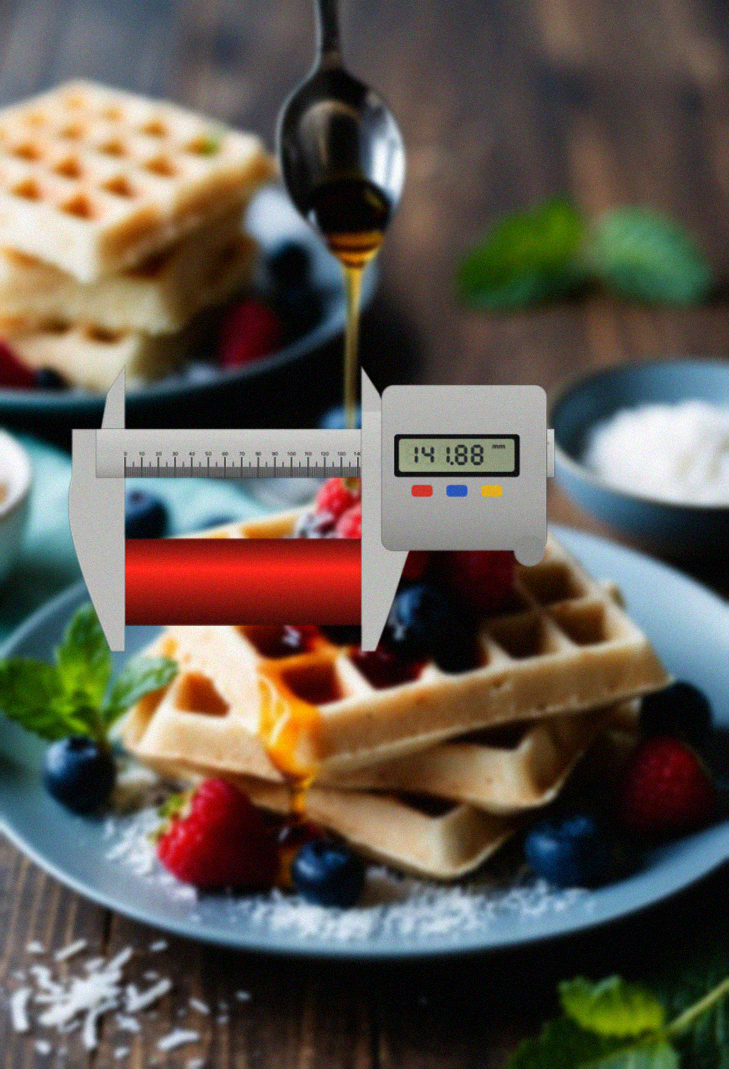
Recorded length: 141.88 mm
